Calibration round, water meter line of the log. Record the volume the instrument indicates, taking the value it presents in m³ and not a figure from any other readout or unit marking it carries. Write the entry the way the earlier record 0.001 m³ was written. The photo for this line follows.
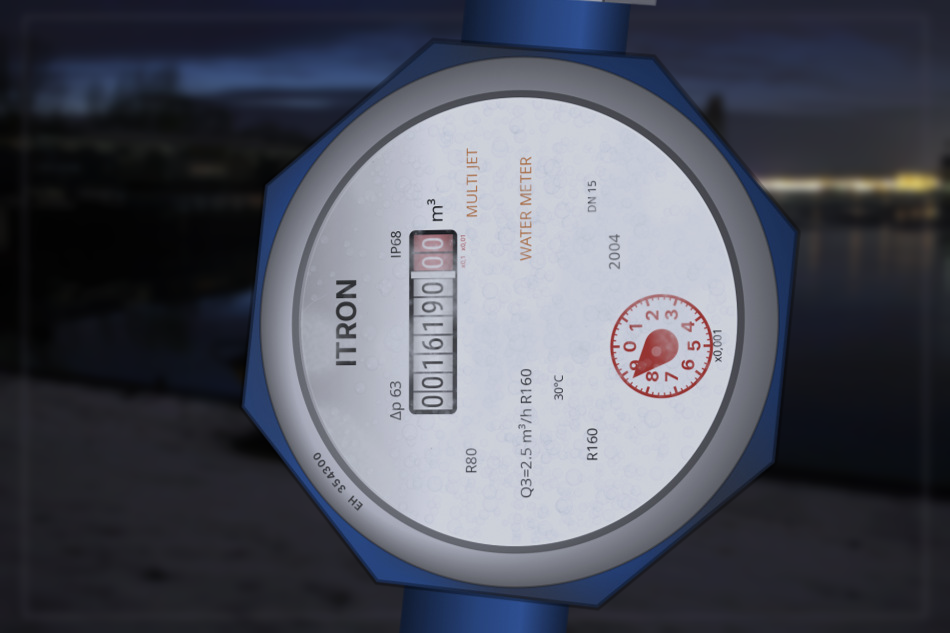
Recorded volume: 16190.008 m³
